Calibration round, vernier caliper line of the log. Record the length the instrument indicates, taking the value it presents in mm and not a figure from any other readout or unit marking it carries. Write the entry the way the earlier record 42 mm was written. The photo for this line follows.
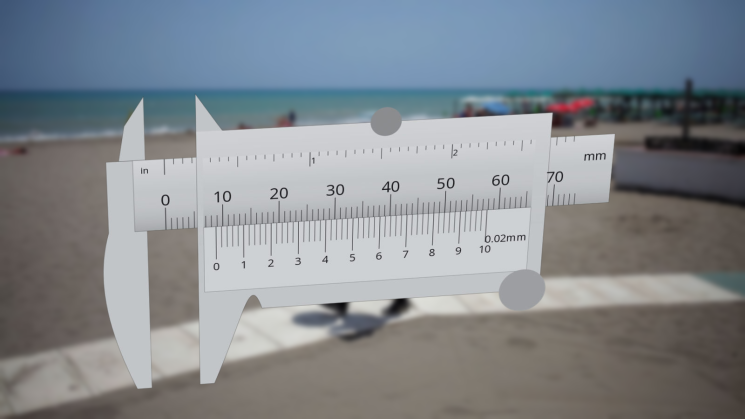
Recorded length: 8.8 mm
